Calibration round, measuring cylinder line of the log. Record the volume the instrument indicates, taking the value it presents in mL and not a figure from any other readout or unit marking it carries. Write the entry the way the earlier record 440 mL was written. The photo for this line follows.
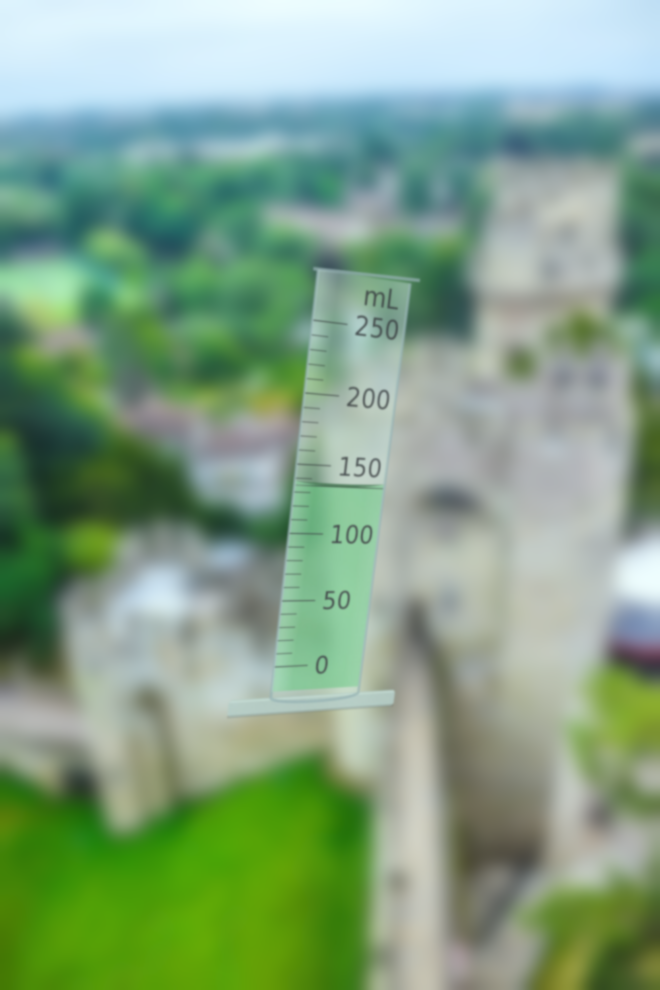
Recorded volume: 135 mL
